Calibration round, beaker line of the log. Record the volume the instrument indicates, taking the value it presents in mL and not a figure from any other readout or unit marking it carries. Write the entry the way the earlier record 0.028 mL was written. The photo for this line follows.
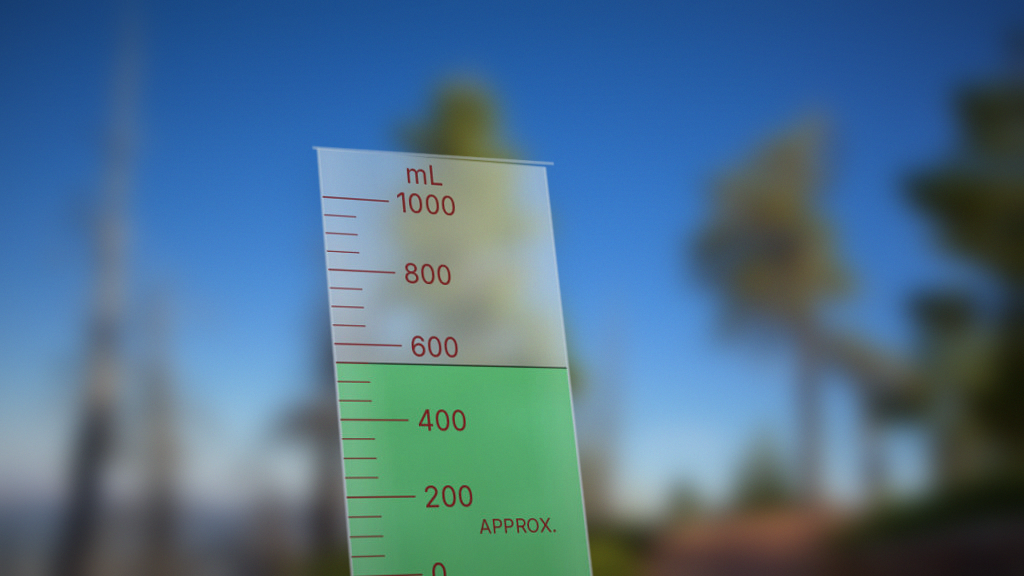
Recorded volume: 550 mL
